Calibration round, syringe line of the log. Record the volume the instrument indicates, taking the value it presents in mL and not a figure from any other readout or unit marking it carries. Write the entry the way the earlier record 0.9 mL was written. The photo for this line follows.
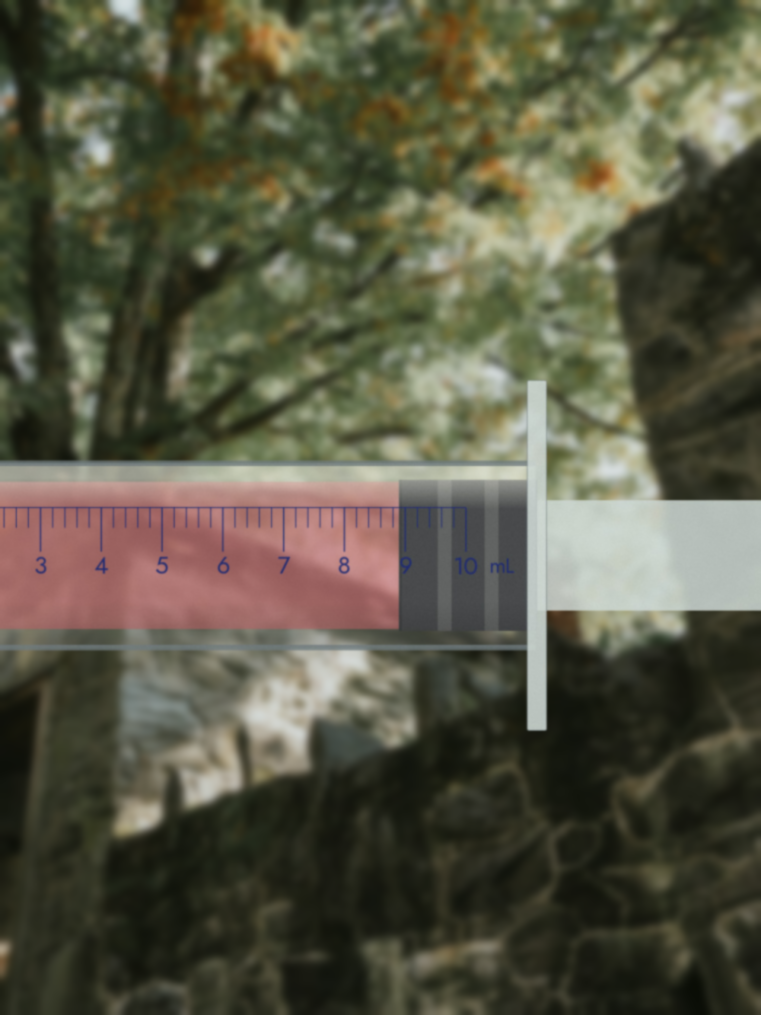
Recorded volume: 8.9 mL
